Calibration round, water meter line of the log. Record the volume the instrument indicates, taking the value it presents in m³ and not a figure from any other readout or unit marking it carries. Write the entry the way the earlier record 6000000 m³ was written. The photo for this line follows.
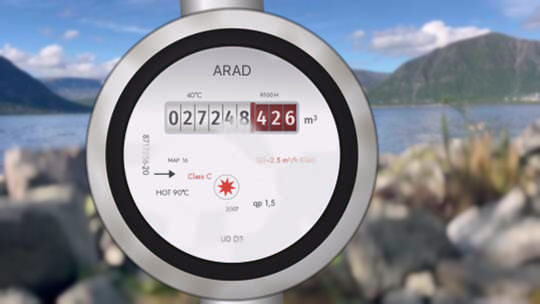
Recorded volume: 27248.426 m³
